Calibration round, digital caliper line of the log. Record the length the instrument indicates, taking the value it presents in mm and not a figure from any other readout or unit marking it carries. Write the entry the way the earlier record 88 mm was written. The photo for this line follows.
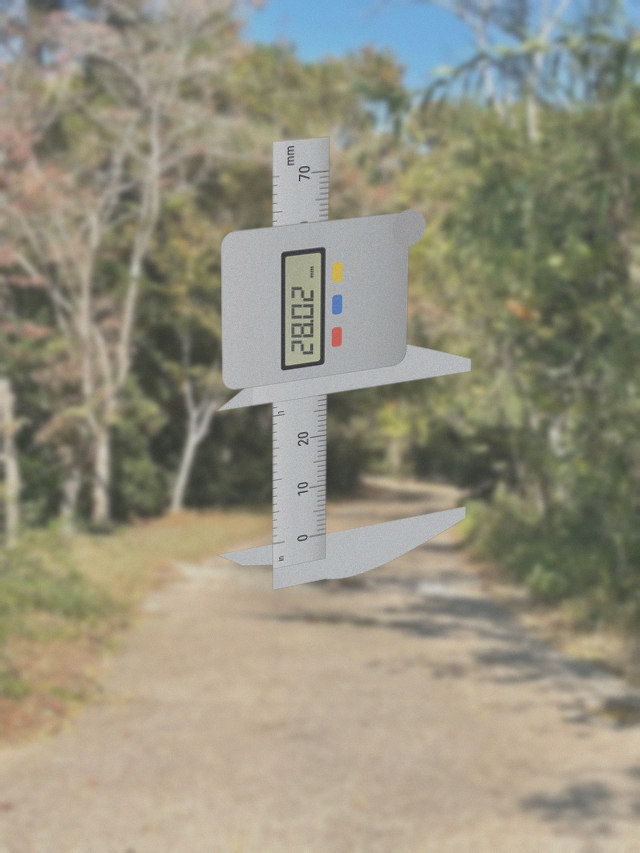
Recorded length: 28.02 mm
